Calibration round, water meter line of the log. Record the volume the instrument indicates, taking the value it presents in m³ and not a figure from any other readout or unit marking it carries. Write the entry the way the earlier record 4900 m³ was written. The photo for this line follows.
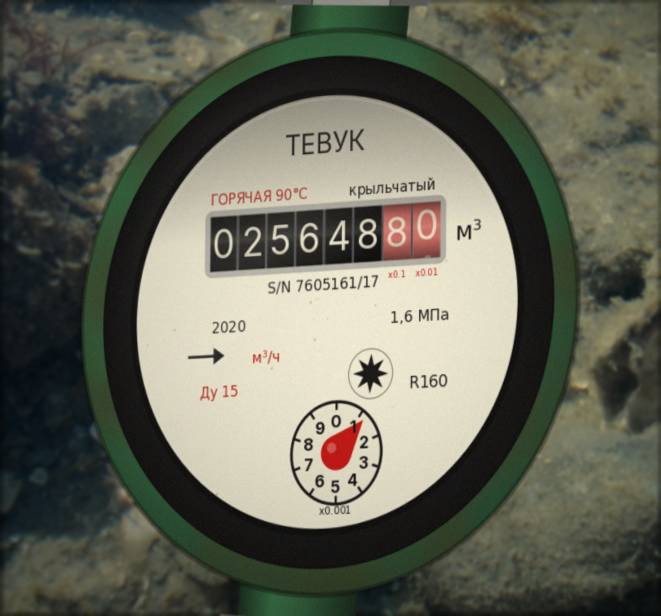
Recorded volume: 25648.801 m³
